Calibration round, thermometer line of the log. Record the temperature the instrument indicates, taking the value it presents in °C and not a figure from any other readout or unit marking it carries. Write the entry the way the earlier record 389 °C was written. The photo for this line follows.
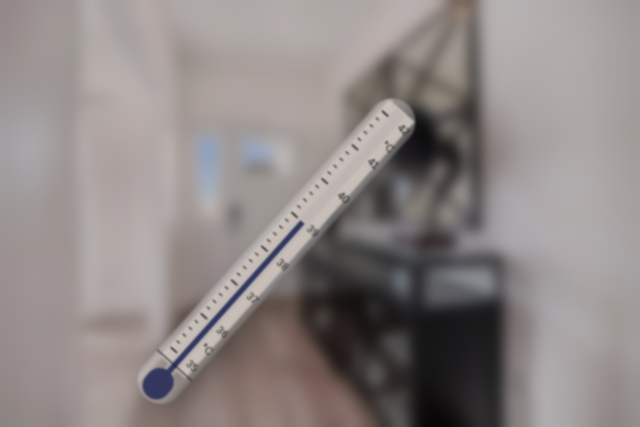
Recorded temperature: 39 °C
